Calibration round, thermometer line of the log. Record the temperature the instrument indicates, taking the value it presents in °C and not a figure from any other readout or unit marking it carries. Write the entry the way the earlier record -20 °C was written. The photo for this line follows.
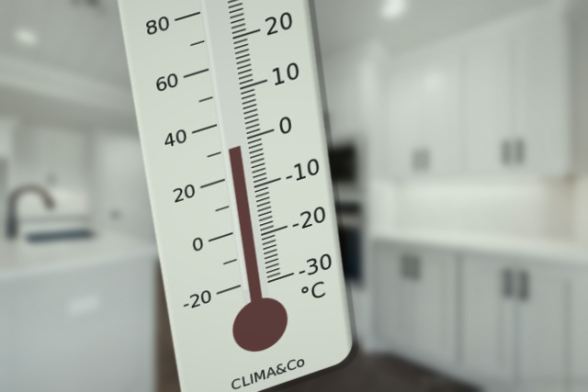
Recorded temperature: -1 °C
